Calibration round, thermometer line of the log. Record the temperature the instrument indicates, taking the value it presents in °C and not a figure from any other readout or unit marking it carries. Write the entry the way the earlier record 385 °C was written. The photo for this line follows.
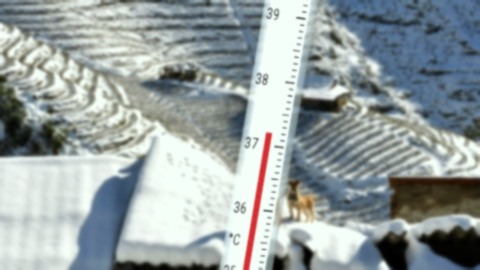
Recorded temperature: 37.2 °C
